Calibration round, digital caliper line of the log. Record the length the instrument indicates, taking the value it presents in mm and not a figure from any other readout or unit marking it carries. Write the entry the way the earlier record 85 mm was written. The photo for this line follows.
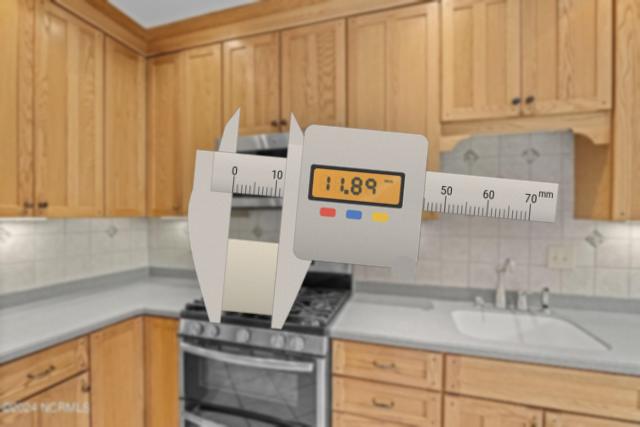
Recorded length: 11.89 mm
